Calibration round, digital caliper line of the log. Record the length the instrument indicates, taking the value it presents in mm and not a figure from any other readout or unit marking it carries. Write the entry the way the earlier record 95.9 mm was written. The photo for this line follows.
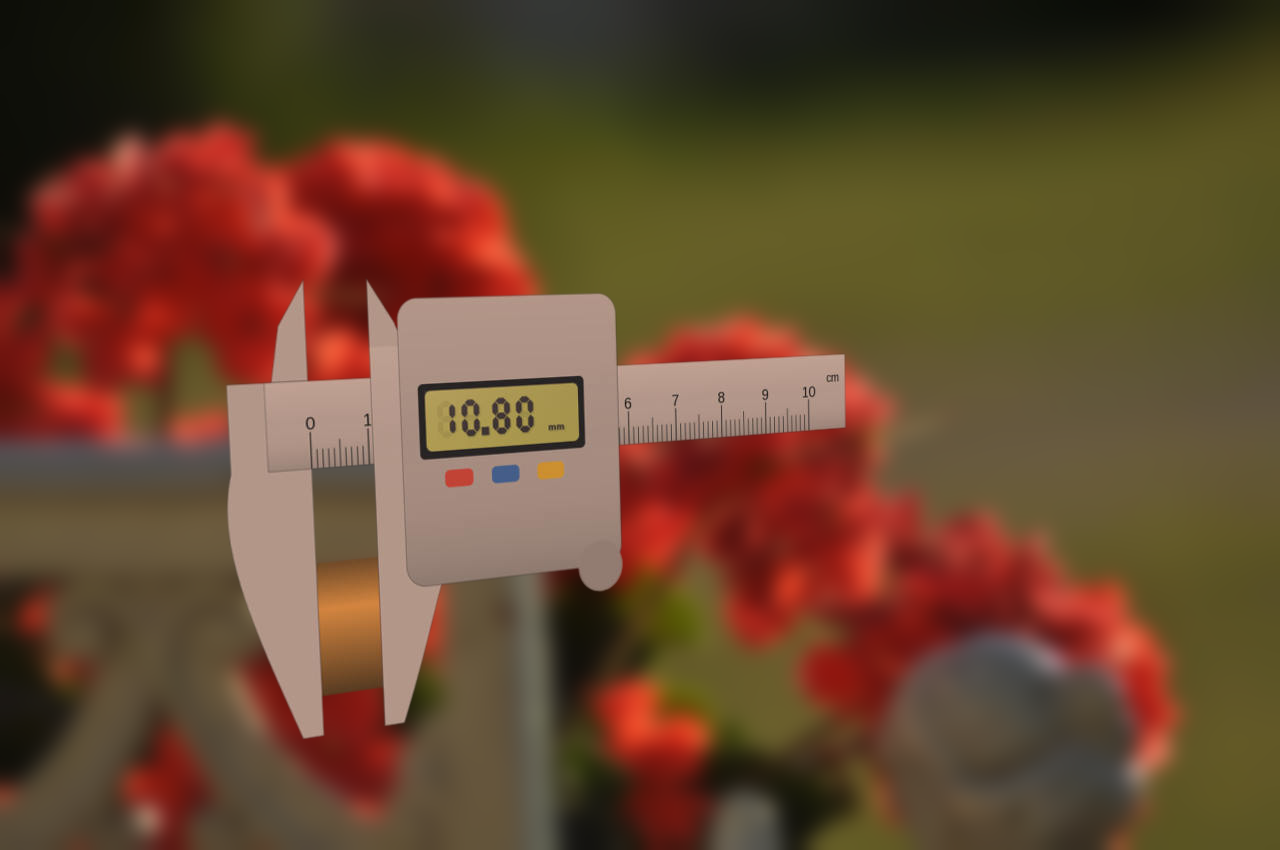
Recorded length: 10.80 mm
